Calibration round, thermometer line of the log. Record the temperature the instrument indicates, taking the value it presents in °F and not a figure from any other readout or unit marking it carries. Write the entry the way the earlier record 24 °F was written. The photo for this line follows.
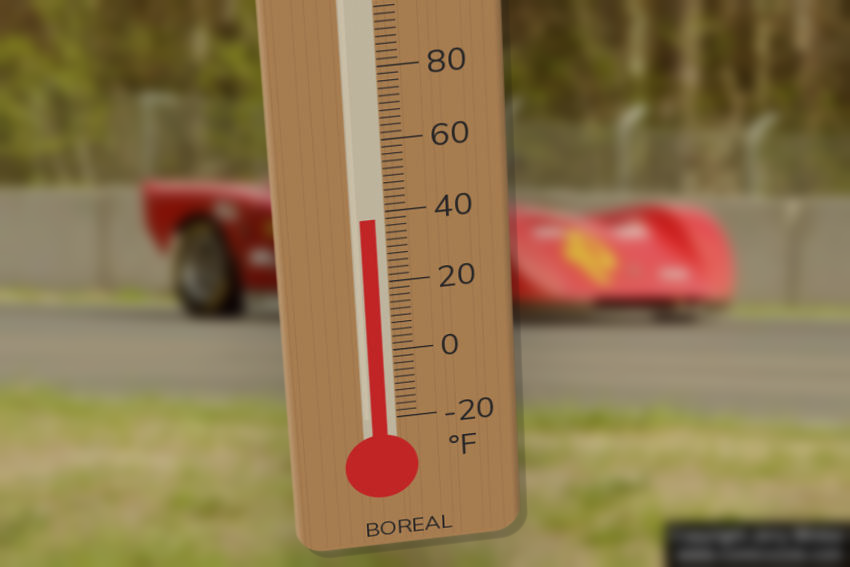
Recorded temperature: 38 °F
